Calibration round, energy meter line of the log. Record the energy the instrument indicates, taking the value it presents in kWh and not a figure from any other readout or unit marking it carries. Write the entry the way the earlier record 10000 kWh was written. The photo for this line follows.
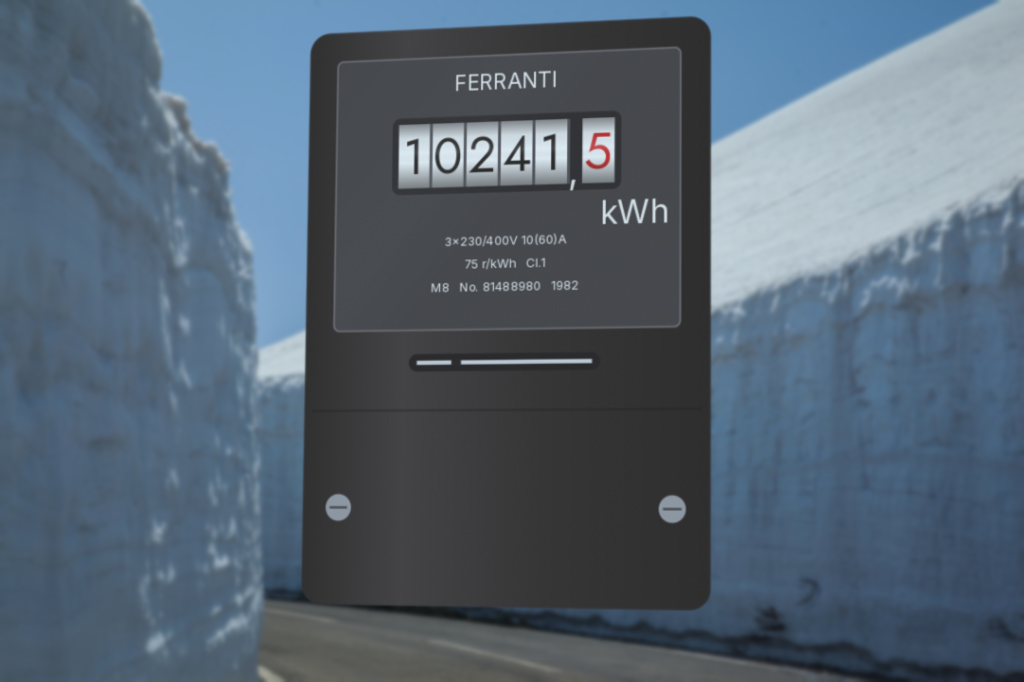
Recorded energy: 10241.5 kWh
